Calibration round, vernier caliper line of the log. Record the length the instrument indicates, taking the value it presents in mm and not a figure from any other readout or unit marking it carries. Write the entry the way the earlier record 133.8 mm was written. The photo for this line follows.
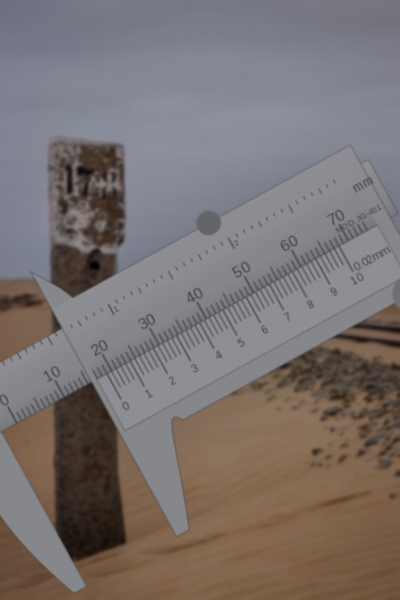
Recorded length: 19.0 mm
